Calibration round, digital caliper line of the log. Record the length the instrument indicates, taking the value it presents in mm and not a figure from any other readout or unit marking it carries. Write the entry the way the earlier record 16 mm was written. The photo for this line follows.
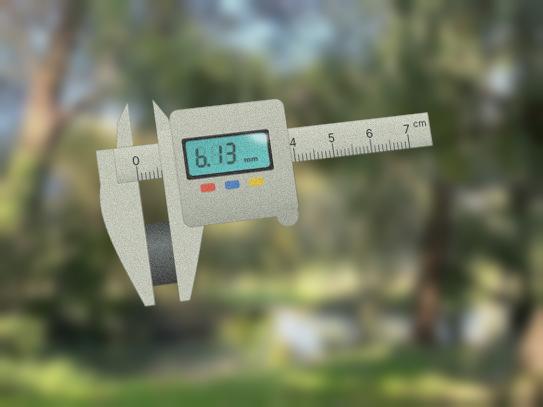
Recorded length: 6.13 mm
